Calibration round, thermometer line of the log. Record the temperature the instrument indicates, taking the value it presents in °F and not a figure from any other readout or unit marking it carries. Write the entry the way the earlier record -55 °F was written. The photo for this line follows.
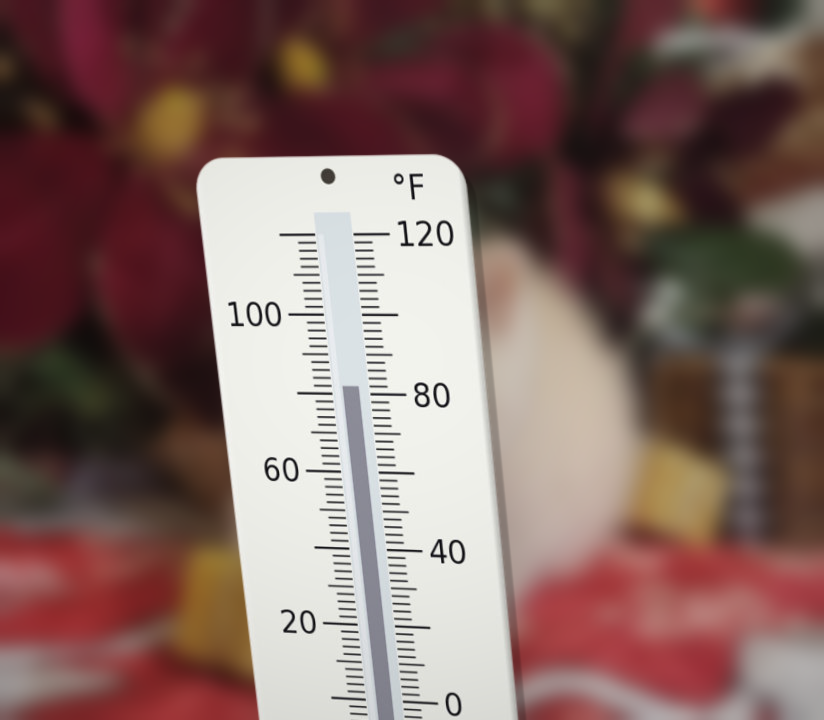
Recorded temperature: 82 °F
